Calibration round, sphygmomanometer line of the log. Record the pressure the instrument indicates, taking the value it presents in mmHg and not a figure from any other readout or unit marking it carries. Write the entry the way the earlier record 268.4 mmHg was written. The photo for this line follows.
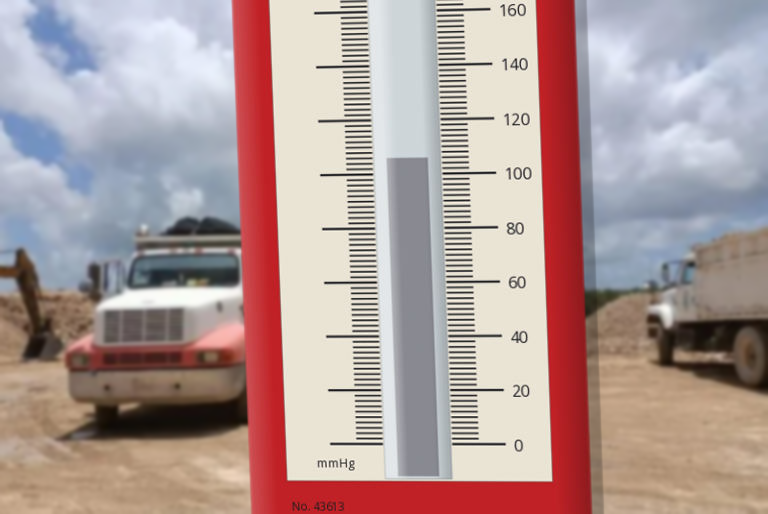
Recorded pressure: 106 mmHg
